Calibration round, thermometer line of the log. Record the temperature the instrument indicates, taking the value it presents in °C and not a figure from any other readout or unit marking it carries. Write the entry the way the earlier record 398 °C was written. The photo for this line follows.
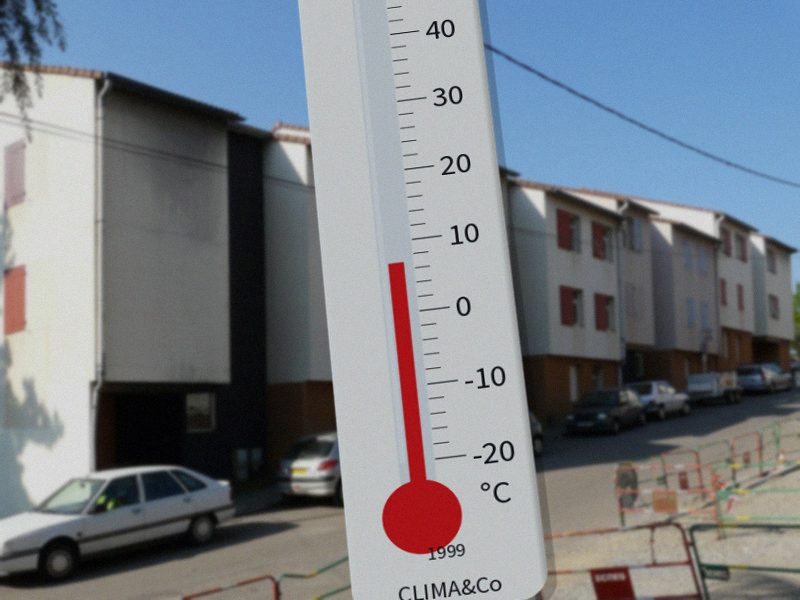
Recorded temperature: 7 °C
